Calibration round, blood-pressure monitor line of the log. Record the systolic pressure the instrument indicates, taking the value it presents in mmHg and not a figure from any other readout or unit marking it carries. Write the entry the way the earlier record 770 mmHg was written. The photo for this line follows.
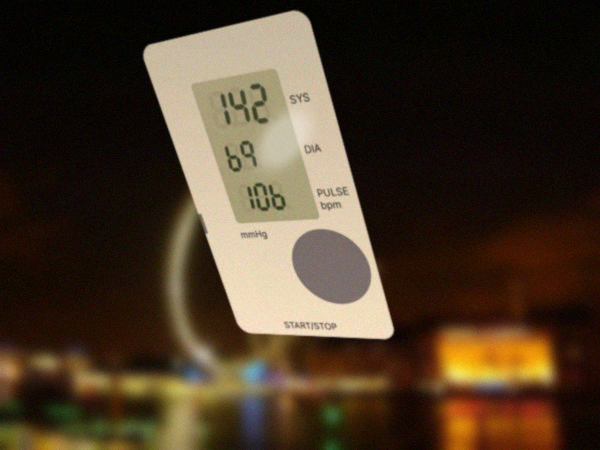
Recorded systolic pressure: 142 mmHg
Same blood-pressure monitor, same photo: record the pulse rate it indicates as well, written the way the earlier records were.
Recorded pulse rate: 106 bpm
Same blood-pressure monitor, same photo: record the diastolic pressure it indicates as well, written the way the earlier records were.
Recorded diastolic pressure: 69 mmHg
